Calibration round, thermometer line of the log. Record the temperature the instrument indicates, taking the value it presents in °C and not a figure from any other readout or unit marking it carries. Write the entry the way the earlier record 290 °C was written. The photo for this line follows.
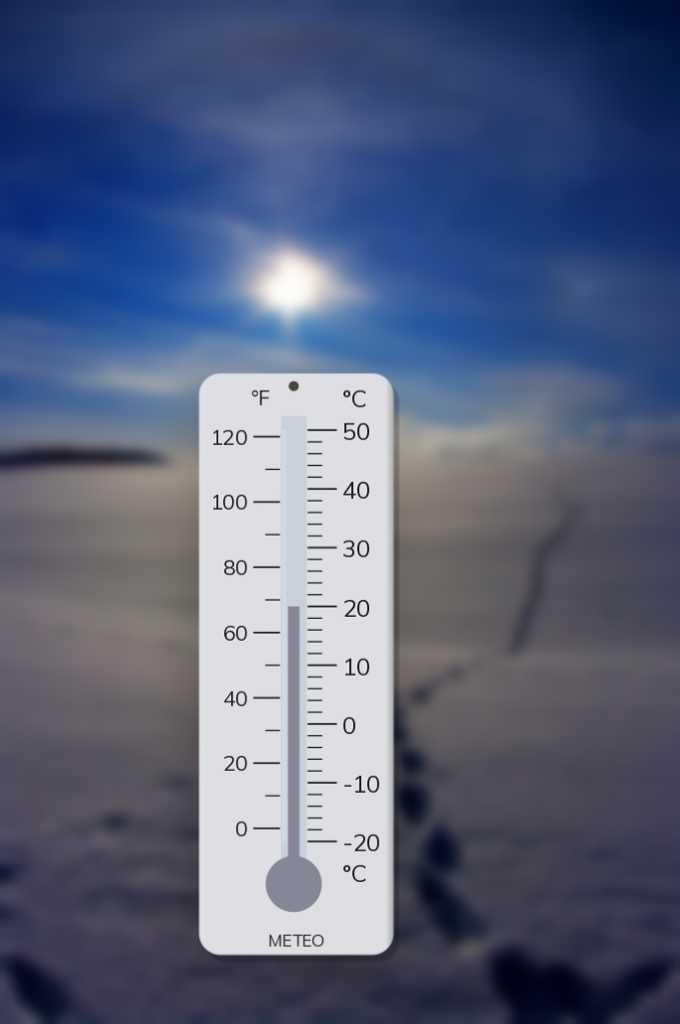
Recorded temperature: 20 °C
